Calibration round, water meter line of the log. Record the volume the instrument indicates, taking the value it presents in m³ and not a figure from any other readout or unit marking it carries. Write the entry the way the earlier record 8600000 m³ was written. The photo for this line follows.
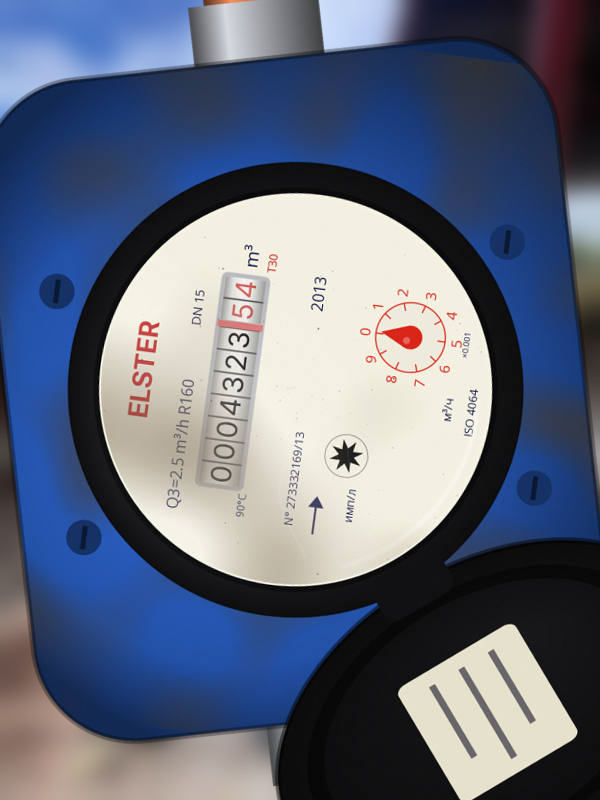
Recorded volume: 4323.540 m³
